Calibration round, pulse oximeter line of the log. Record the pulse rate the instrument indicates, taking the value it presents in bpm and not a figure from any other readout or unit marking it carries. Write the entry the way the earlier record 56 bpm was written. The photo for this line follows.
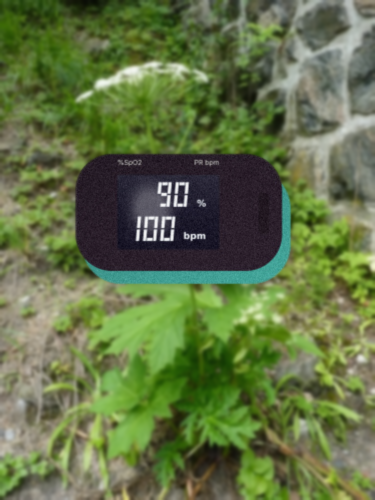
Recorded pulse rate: 100 bpm
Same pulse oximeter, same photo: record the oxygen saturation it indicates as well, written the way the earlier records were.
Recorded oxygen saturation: 90 %
